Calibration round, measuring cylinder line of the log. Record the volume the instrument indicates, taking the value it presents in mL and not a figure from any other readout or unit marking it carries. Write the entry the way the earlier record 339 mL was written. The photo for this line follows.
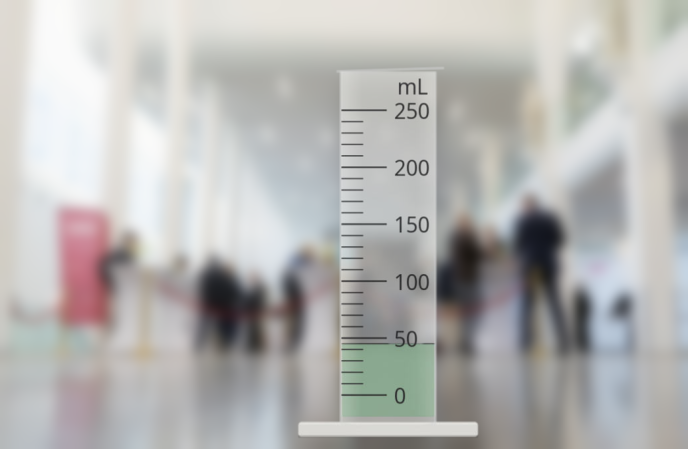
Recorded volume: 45 mL
